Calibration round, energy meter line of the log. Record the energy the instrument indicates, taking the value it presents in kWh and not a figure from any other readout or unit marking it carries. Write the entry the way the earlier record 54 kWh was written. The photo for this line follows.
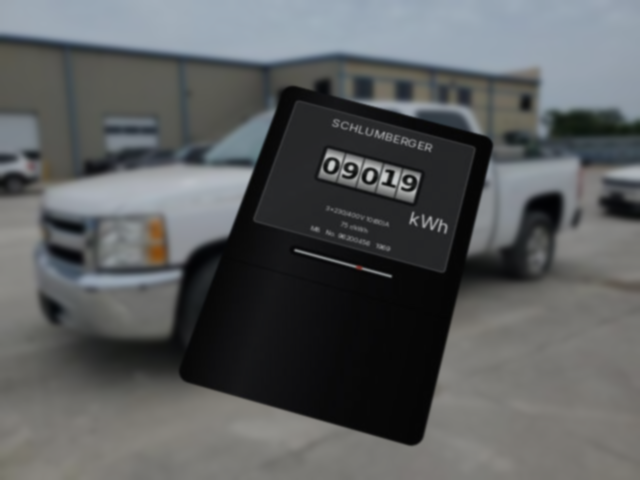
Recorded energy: 9019 kWh
